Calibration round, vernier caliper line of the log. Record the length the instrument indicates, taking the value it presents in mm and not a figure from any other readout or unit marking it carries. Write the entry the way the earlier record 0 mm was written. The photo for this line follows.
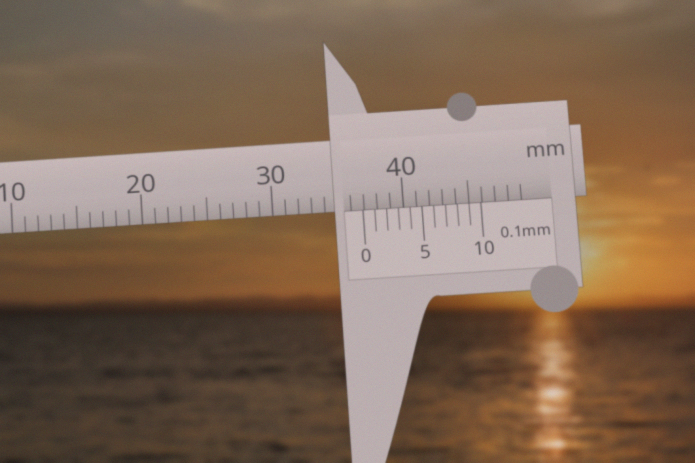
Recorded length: 36.9 mm
